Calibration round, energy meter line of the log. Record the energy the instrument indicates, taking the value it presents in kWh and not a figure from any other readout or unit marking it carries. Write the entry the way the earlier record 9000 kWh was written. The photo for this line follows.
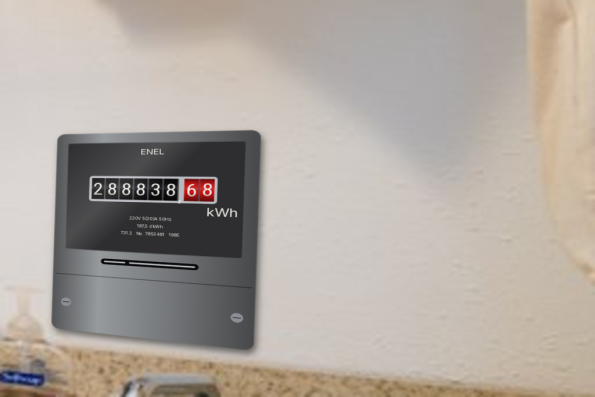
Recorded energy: 288838.68 kWh
